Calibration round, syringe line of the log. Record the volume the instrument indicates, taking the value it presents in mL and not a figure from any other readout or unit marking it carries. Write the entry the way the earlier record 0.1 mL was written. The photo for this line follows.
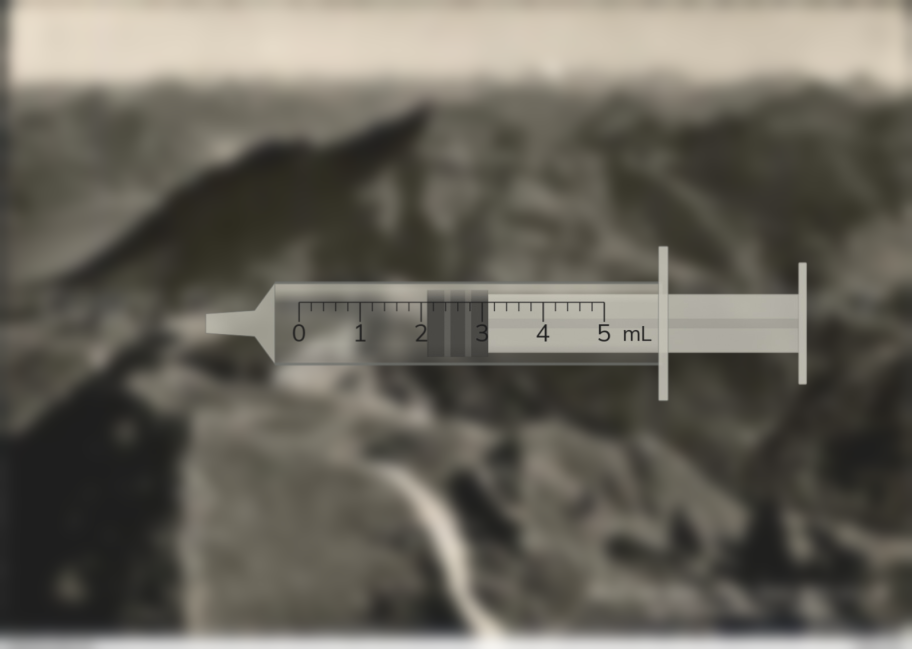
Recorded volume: 2.1 mL
